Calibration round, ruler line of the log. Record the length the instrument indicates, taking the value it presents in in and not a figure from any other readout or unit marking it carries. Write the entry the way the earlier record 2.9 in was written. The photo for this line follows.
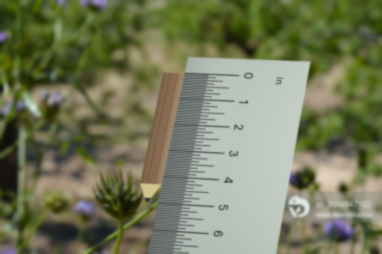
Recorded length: 5 in
